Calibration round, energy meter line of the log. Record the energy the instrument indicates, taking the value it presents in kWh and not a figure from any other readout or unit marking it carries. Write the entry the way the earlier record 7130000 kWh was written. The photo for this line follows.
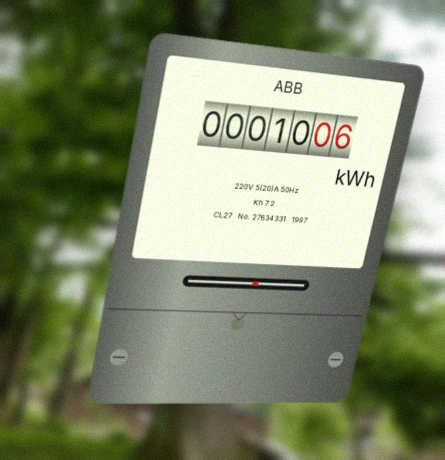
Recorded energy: 10.06 kWh
